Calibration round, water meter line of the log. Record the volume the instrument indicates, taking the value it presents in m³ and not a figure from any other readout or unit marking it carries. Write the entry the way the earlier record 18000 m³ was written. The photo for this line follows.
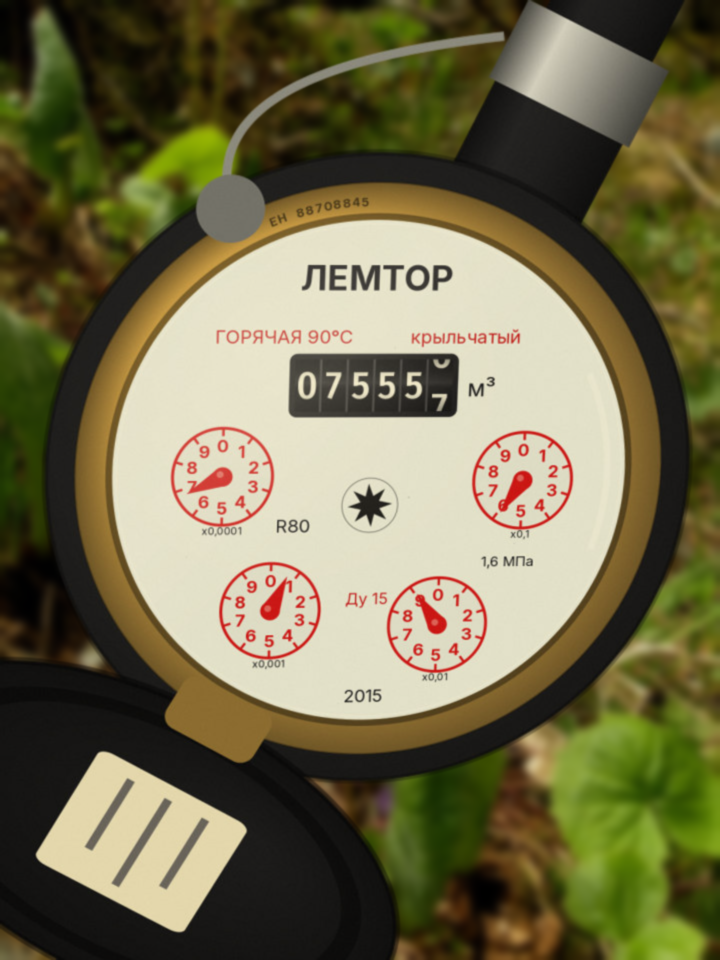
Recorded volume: 75556.5906 m³
